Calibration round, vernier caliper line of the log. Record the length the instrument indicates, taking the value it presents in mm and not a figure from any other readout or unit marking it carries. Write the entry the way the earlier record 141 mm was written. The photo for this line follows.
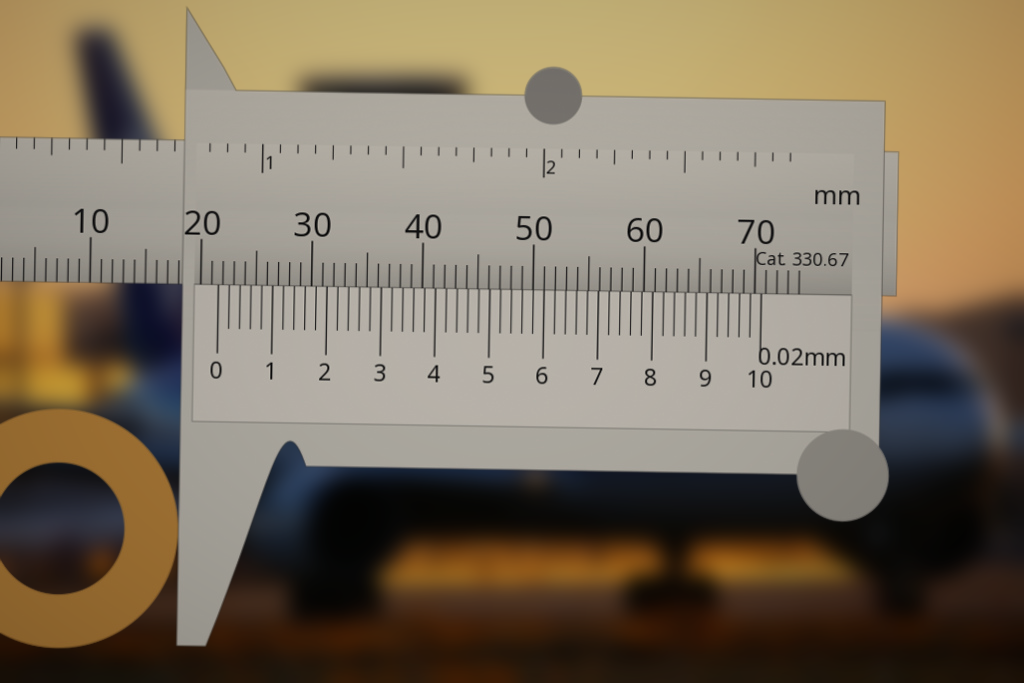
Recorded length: 21.6 mm
